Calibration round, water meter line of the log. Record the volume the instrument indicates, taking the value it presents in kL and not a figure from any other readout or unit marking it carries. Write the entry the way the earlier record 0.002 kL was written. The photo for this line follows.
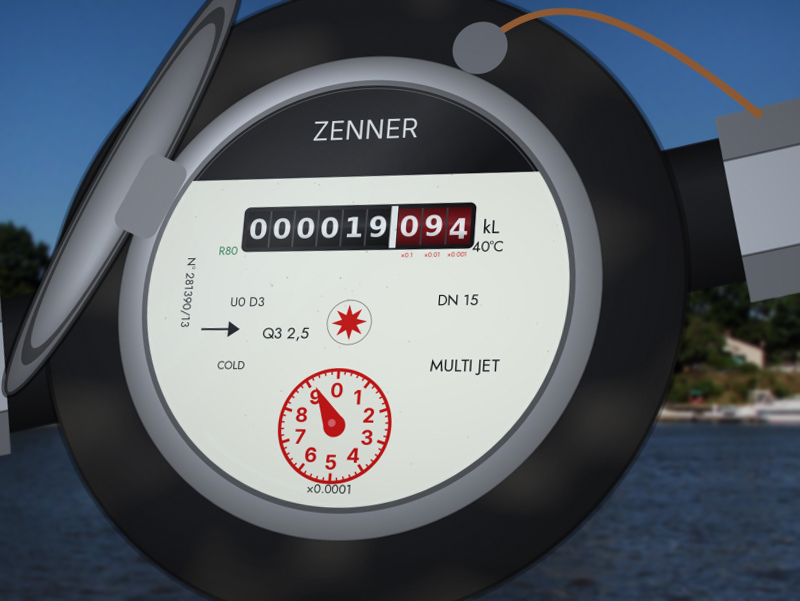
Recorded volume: 19.0939 kL
